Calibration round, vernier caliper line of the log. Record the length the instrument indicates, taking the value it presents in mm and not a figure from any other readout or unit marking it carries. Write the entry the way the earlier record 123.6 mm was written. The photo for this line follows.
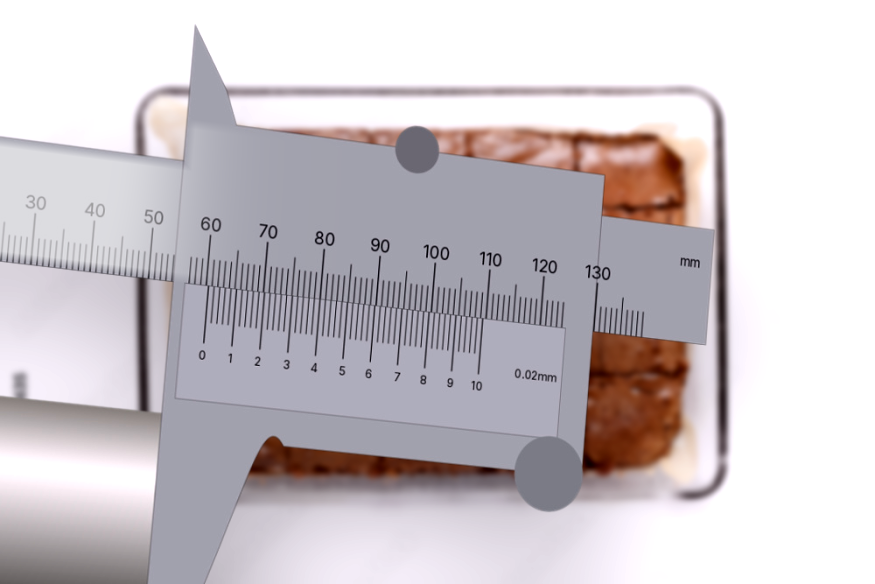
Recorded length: 60.4 mm
